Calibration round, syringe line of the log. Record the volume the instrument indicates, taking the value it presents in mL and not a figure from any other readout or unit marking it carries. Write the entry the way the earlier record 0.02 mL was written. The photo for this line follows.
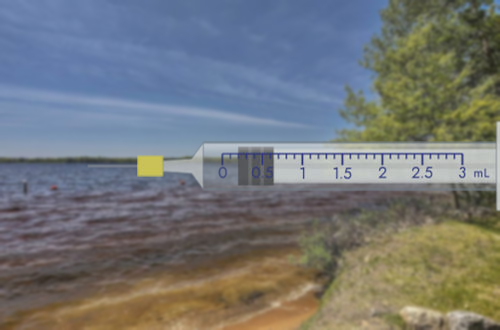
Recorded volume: 0.2 mL
